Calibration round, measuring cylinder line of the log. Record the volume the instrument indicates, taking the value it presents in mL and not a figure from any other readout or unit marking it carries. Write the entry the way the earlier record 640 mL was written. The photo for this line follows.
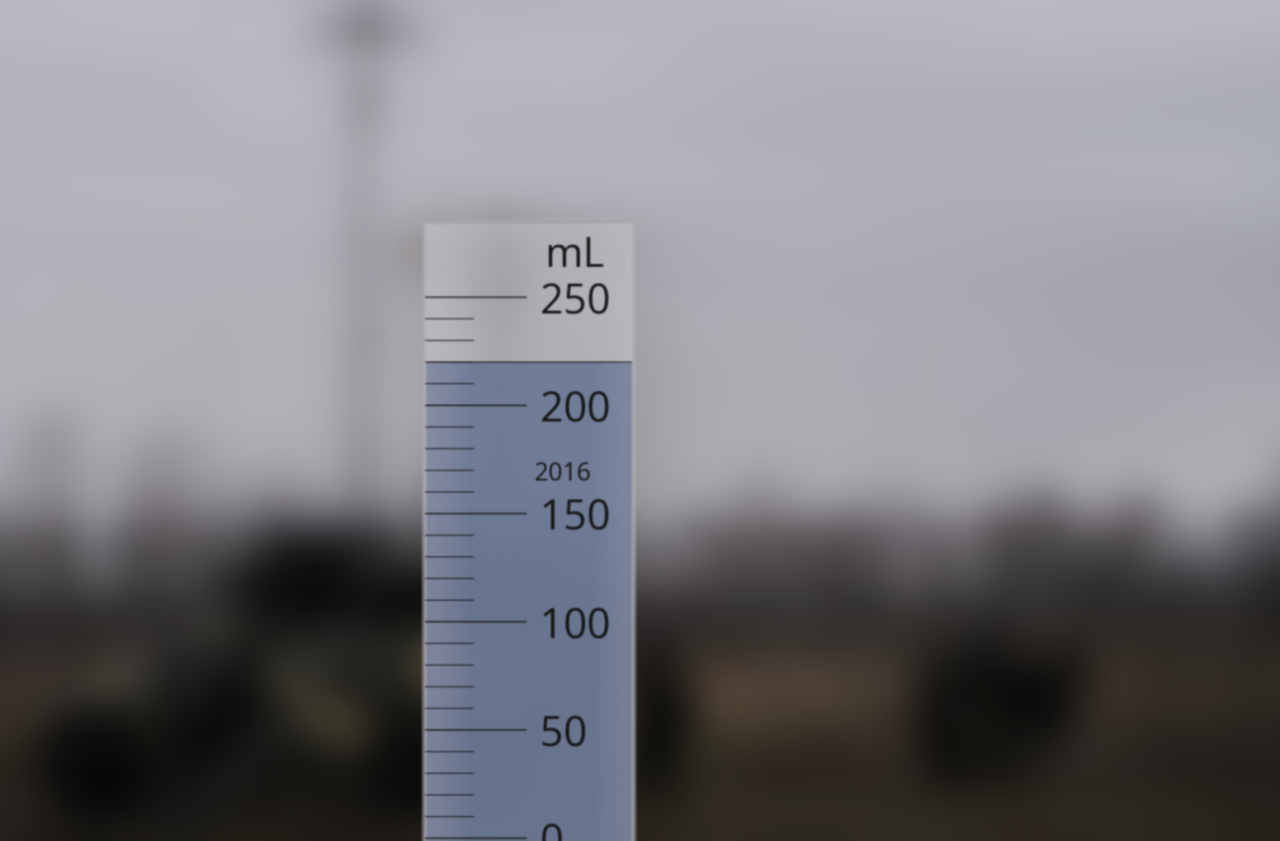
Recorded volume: 220 mL
